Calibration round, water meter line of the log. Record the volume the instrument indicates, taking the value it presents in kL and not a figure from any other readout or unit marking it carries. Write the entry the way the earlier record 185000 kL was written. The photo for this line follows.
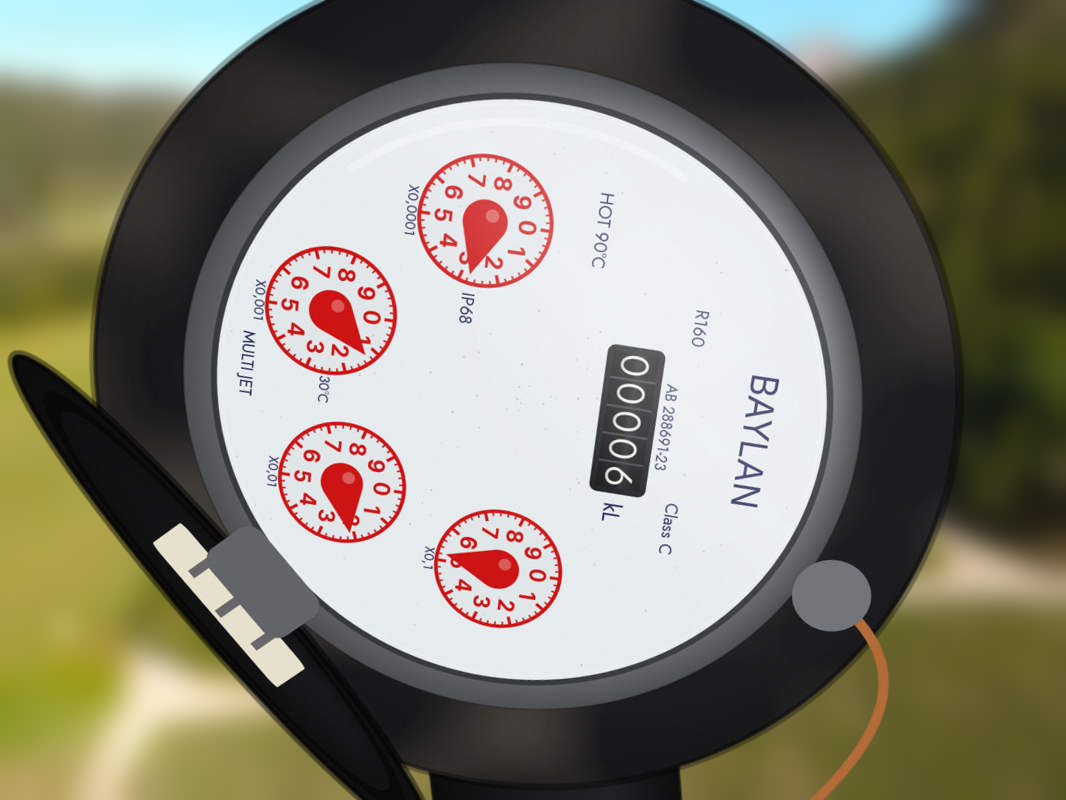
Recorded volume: 6.5212 kL
